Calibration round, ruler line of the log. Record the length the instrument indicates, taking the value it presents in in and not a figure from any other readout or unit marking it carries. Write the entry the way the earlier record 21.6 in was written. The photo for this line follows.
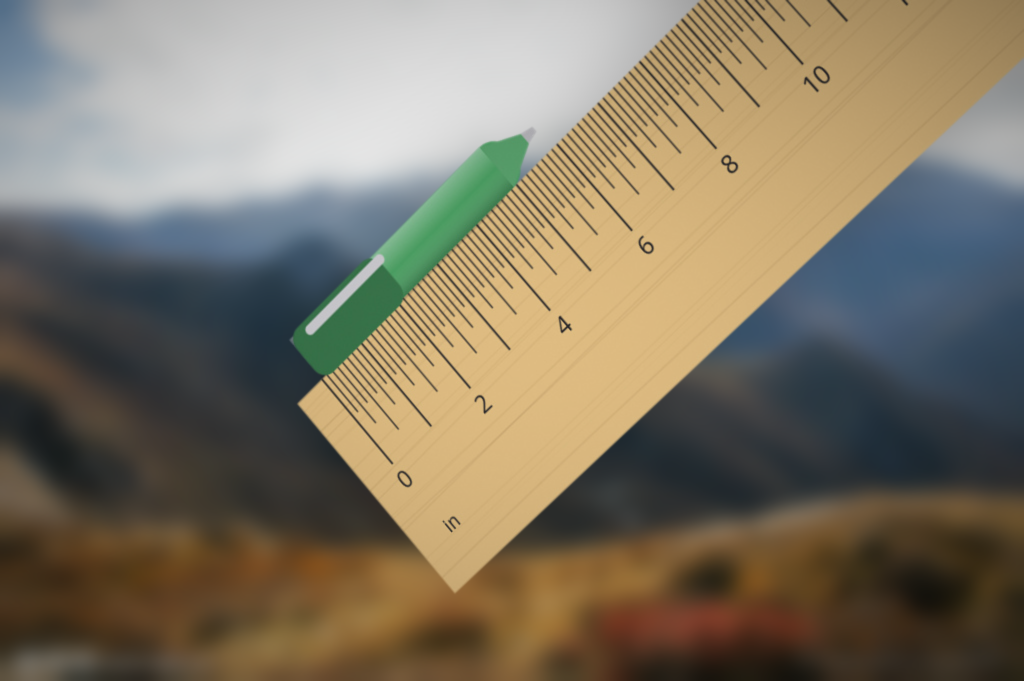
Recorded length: 5.875 in
